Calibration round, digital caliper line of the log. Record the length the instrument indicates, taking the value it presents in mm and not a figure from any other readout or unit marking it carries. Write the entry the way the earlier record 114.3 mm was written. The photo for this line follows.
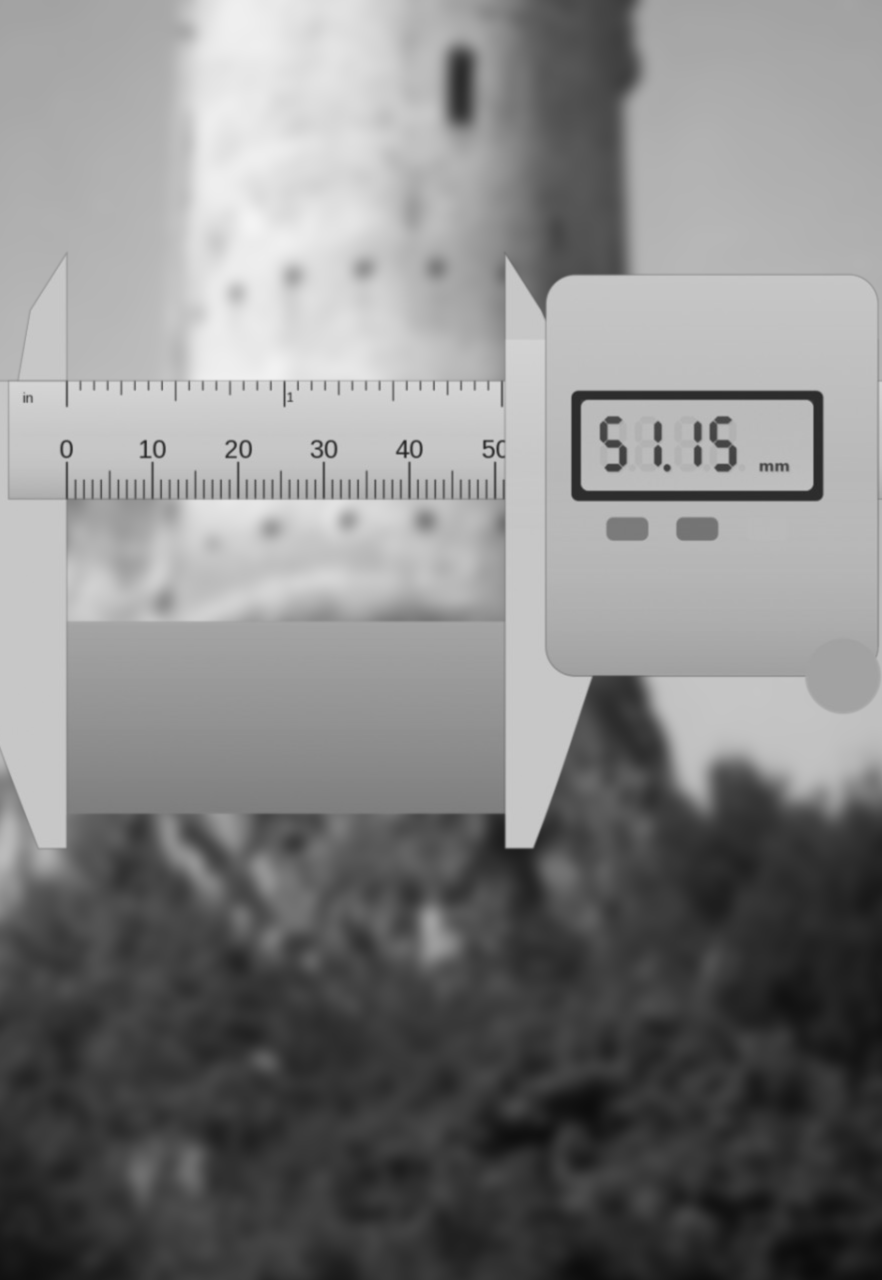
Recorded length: 51.15 mm
